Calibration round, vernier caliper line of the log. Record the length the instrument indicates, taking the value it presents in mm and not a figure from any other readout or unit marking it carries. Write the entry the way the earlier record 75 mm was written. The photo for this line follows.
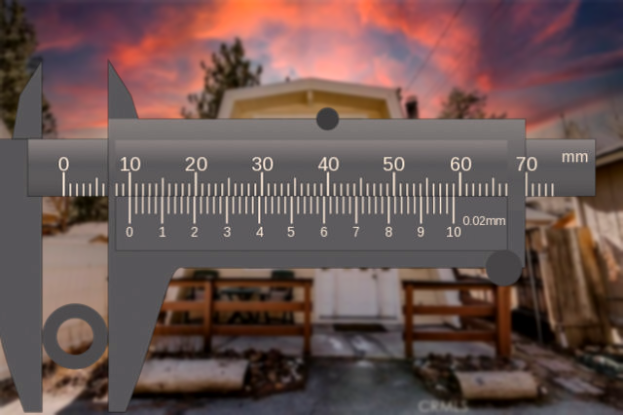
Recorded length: 10.0 mm
